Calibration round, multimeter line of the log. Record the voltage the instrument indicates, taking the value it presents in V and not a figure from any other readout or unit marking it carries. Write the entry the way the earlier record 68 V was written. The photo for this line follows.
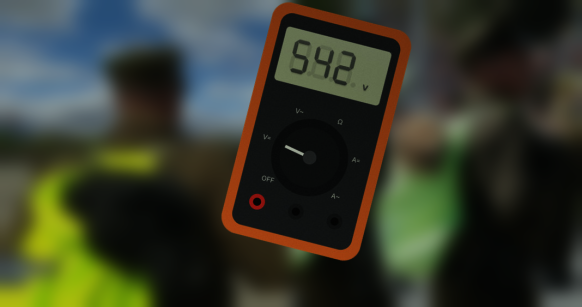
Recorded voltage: 542 V
